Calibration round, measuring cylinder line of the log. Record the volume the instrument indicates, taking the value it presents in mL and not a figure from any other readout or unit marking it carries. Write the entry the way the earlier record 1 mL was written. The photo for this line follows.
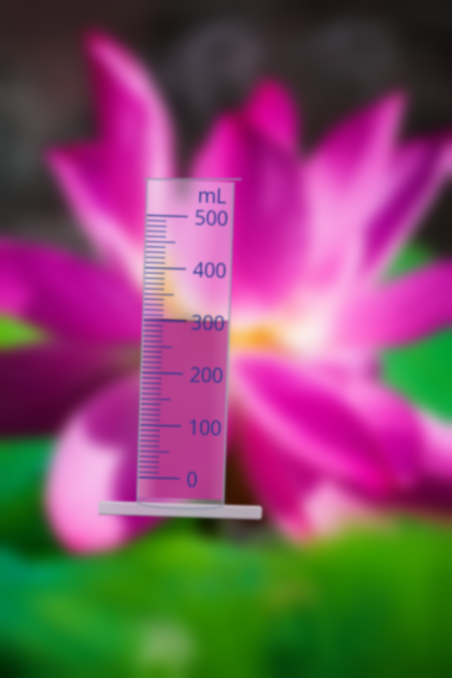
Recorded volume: 300 mL
